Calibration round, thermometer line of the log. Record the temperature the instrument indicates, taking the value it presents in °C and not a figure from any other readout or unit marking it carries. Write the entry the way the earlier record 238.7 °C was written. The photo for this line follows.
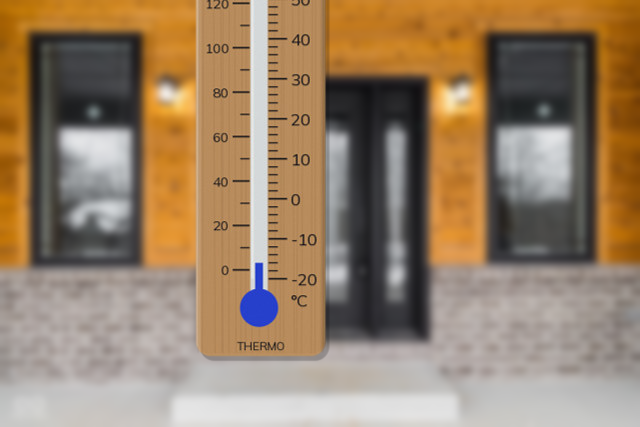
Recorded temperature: -16 °C
